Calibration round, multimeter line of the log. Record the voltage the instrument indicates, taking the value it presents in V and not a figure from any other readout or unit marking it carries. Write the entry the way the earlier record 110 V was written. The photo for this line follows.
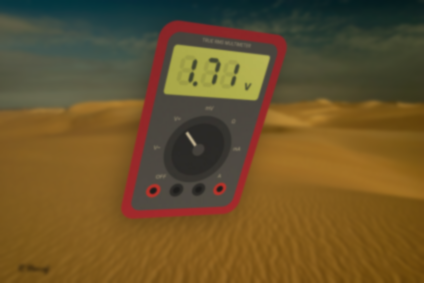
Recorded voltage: 1.71 V
